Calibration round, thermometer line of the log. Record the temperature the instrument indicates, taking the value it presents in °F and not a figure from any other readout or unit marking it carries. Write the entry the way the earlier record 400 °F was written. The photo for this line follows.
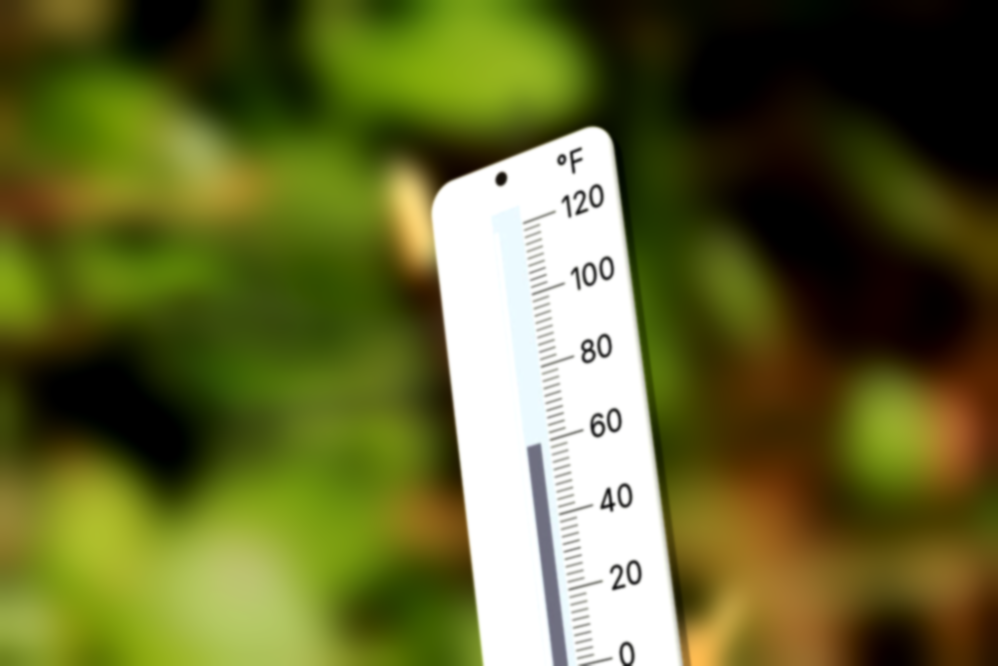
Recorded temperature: 60 °F
